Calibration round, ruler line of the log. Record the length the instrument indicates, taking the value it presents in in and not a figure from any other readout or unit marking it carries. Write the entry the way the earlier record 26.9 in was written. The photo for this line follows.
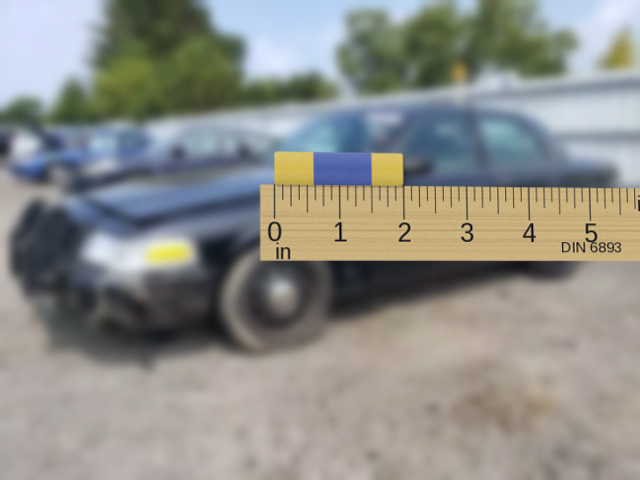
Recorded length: 2 in
